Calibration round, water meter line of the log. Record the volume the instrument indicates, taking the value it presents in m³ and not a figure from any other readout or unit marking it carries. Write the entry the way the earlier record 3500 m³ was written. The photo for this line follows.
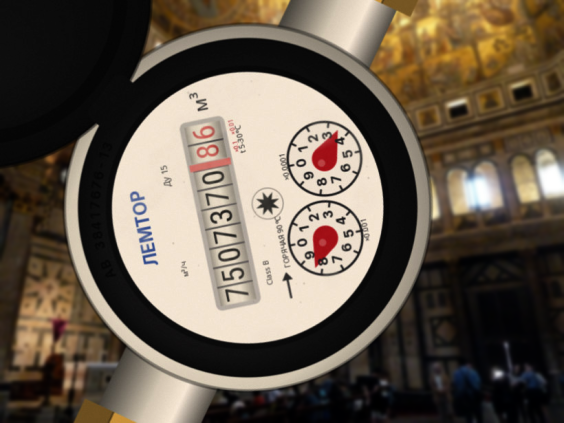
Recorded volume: 7507370.8683 m³
